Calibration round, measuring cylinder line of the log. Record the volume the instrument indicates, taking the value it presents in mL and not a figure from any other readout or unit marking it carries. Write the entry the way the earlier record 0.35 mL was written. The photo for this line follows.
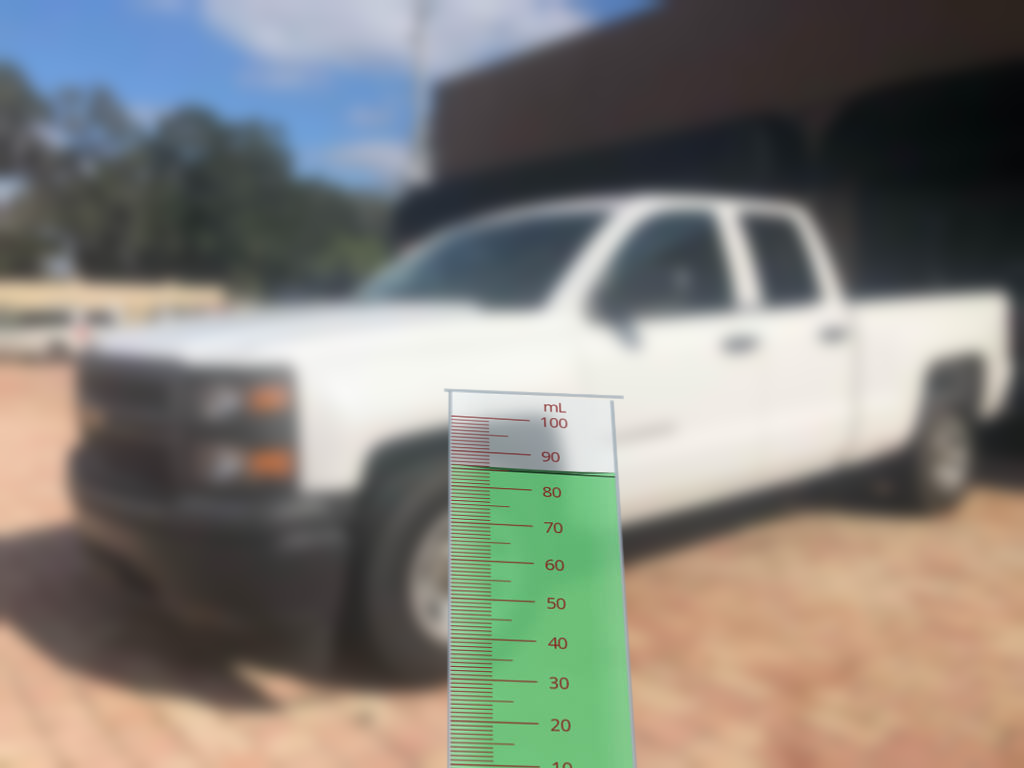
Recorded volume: 85 mL
